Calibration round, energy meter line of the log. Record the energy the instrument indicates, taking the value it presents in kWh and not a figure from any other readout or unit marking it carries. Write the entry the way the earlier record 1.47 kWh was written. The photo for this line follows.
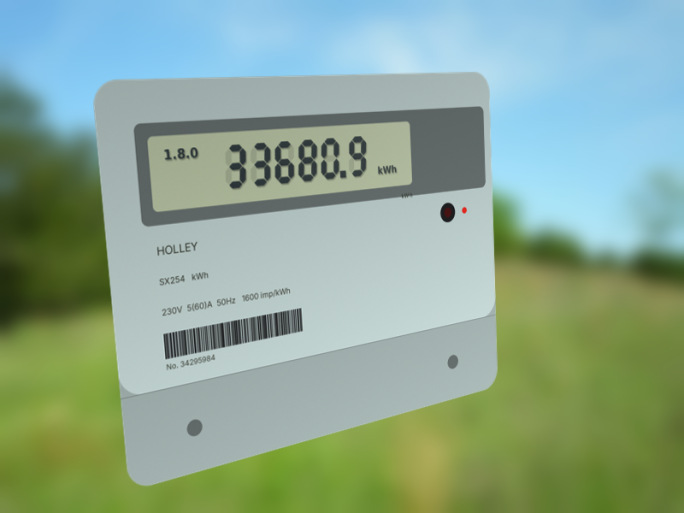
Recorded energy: 33680.9 kWh
